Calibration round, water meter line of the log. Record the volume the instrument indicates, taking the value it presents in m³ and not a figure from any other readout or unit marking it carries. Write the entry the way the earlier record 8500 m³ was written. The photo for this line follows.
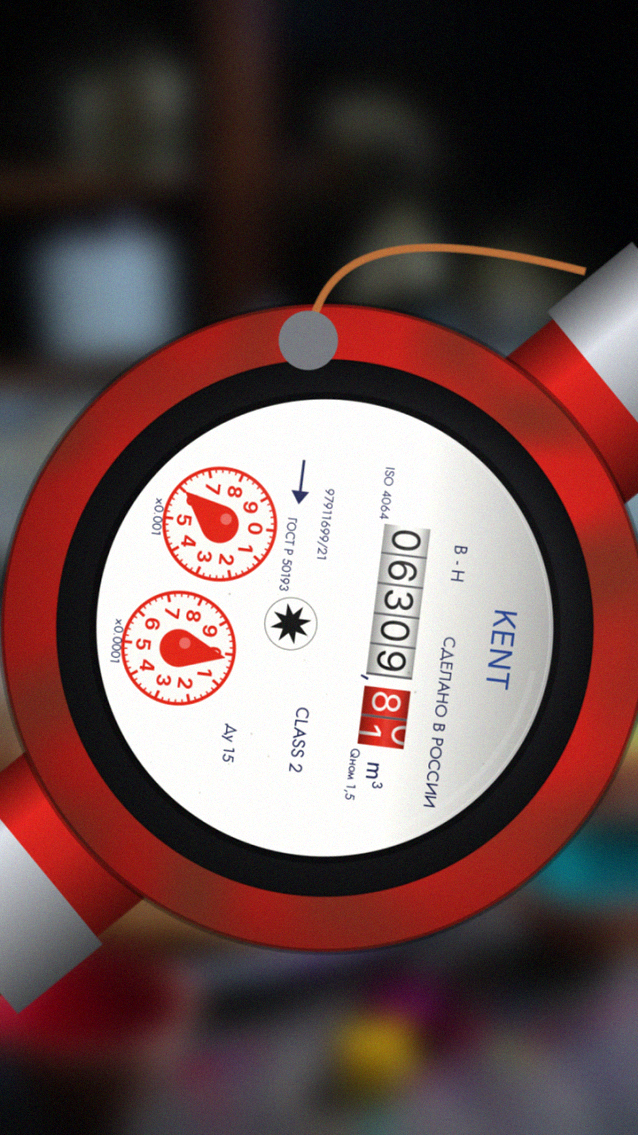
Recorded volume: 6309.8060 m³
